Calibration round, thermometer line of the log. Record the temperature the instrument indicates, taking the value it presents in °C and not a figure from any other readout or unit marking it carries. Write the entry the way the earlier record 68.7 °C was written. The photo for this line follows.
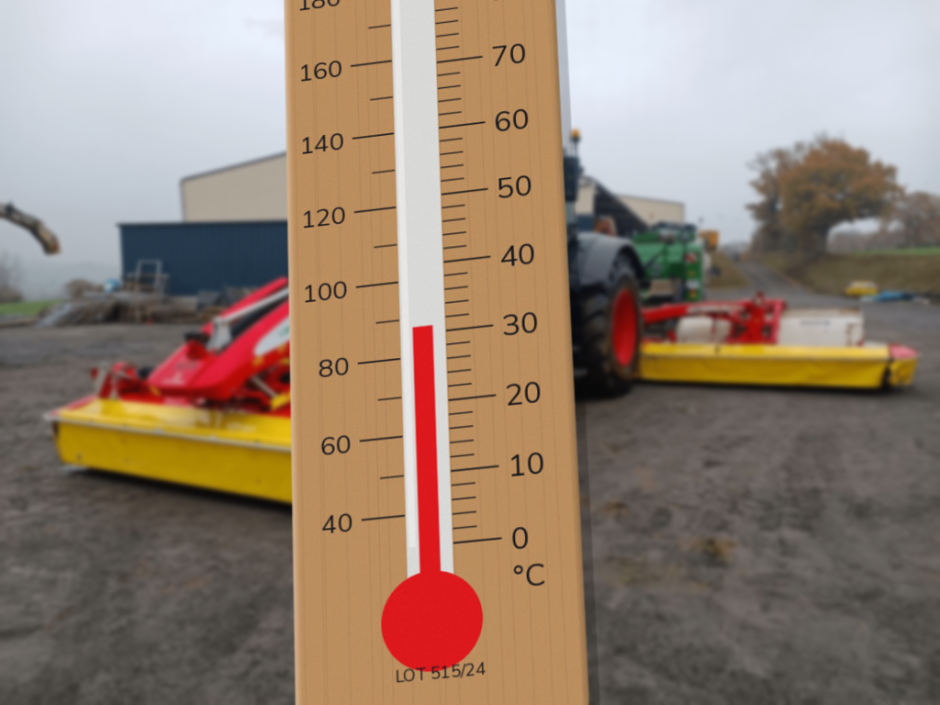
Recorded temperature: 31 °C
